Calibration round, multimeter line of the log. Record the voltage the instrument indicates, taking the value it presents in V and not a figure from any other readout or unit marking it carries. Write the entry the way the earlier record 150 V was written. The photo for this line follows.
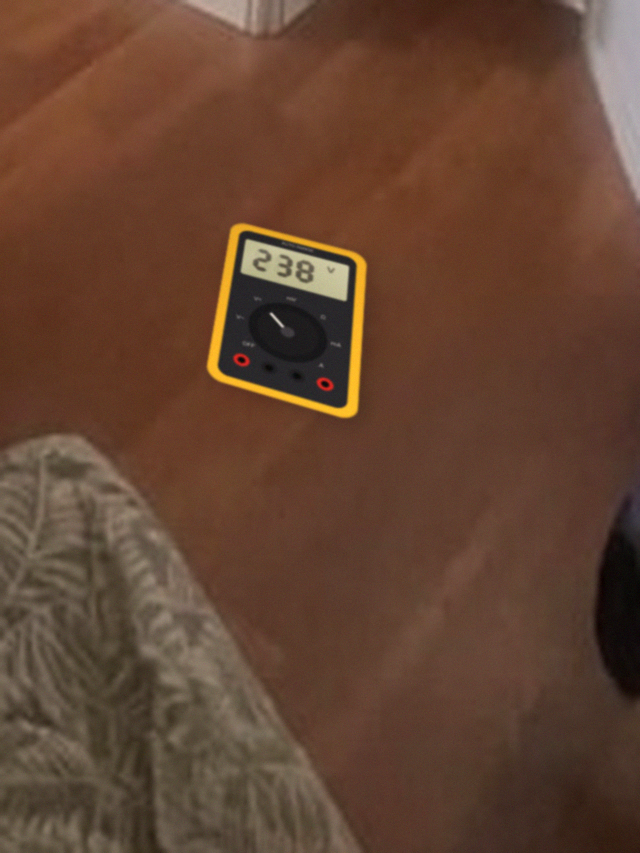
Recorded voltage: 238 V
